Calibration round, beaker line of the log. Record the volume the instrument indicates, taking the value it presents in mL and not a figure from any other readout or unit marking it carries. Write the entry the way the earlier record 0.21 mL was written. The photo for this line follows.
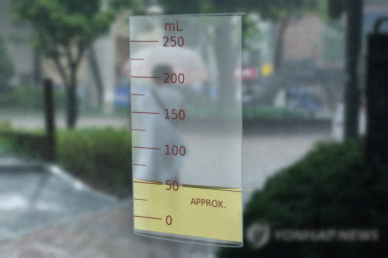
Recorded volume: 50 mL
